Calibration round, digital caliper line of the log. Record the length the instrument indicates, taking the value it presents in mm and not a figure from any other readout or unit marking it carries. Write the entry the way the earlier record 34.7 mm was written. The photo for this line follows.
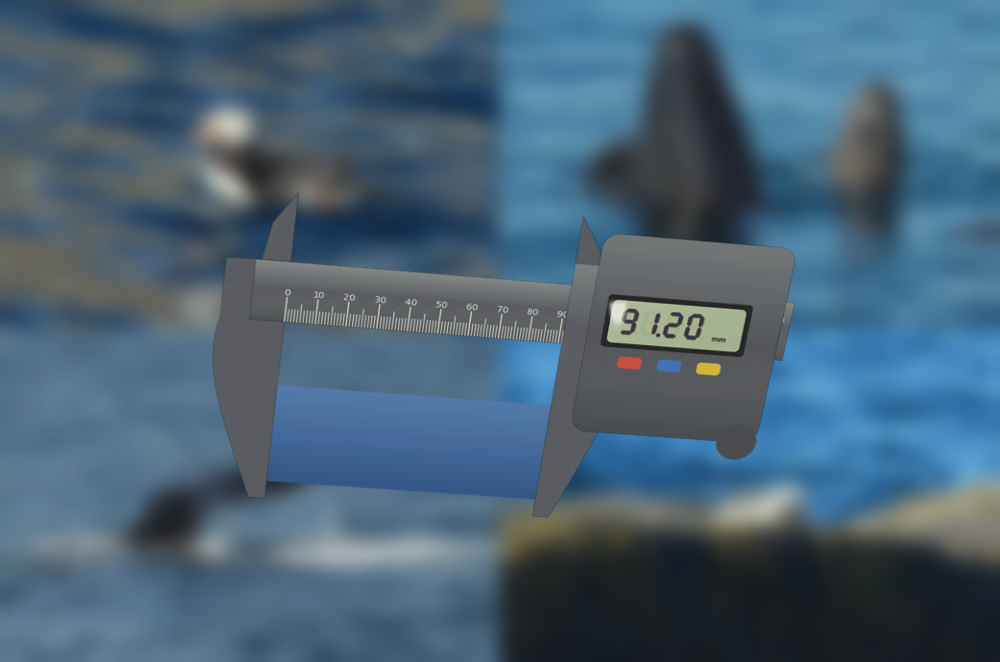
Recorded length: 91.20 mm
